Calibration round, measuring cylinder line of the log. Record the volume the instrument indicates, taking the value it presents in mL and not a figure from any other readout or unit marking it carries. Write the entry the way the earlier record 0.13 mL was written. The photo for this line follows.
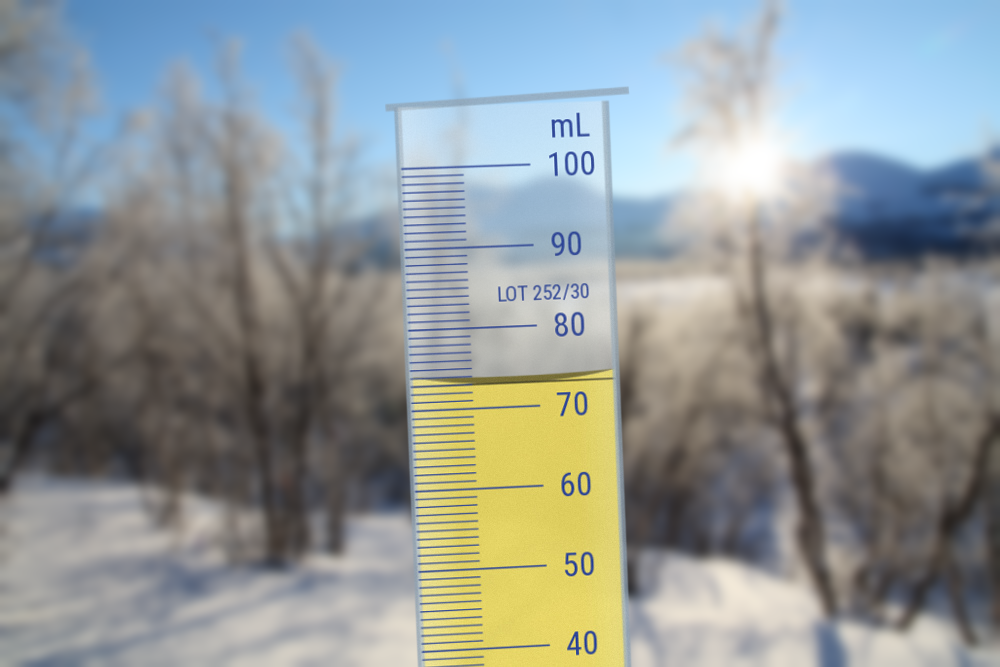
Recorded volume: 73 mL
